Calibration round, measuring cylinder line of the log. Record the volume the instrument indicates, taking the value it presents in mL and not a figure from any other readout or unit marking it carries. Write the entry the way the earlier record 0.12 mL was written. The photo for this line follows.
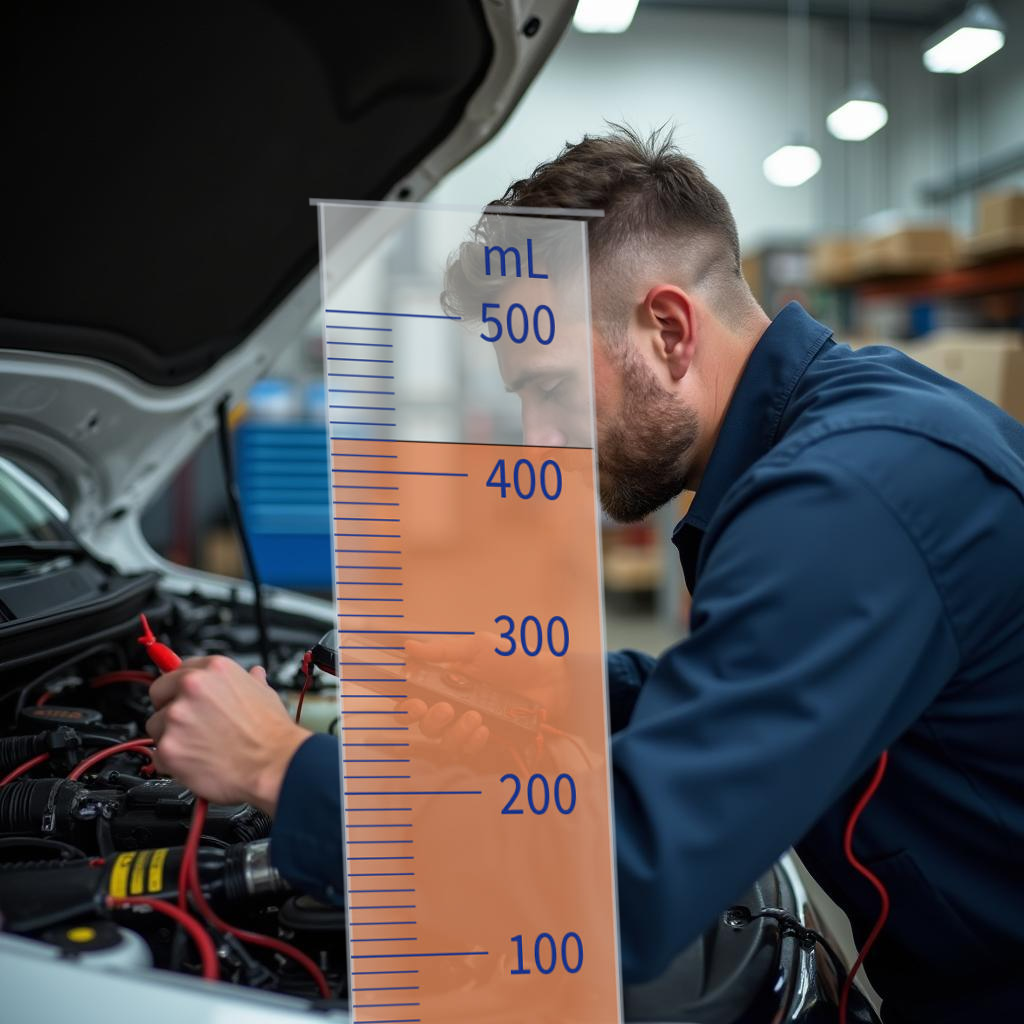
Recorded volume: 420 mL
